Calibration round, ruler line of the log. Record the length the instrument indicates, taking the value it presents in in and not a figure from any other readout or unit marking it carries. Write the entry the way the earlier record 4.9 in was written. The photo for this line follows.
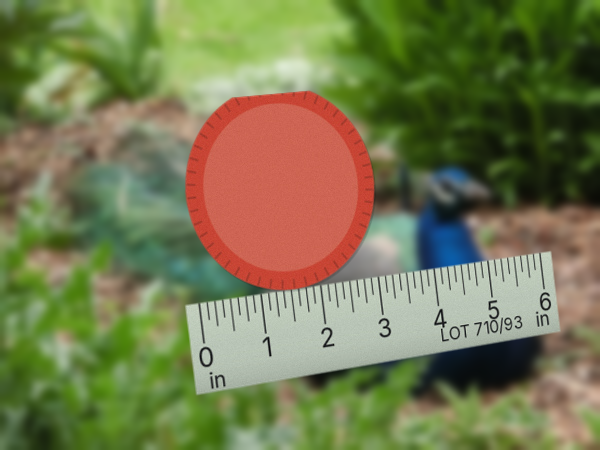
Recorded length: 3.125 in
